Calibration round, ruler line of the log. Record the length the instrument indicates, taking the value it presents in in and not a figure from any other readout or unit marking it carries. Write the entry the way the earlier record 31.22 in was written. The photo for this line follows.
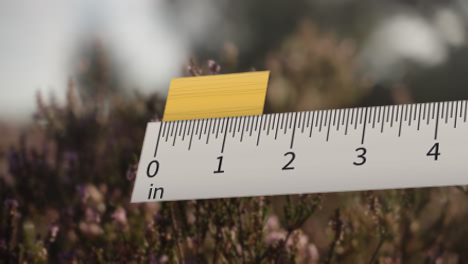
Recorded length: 1.5 in
